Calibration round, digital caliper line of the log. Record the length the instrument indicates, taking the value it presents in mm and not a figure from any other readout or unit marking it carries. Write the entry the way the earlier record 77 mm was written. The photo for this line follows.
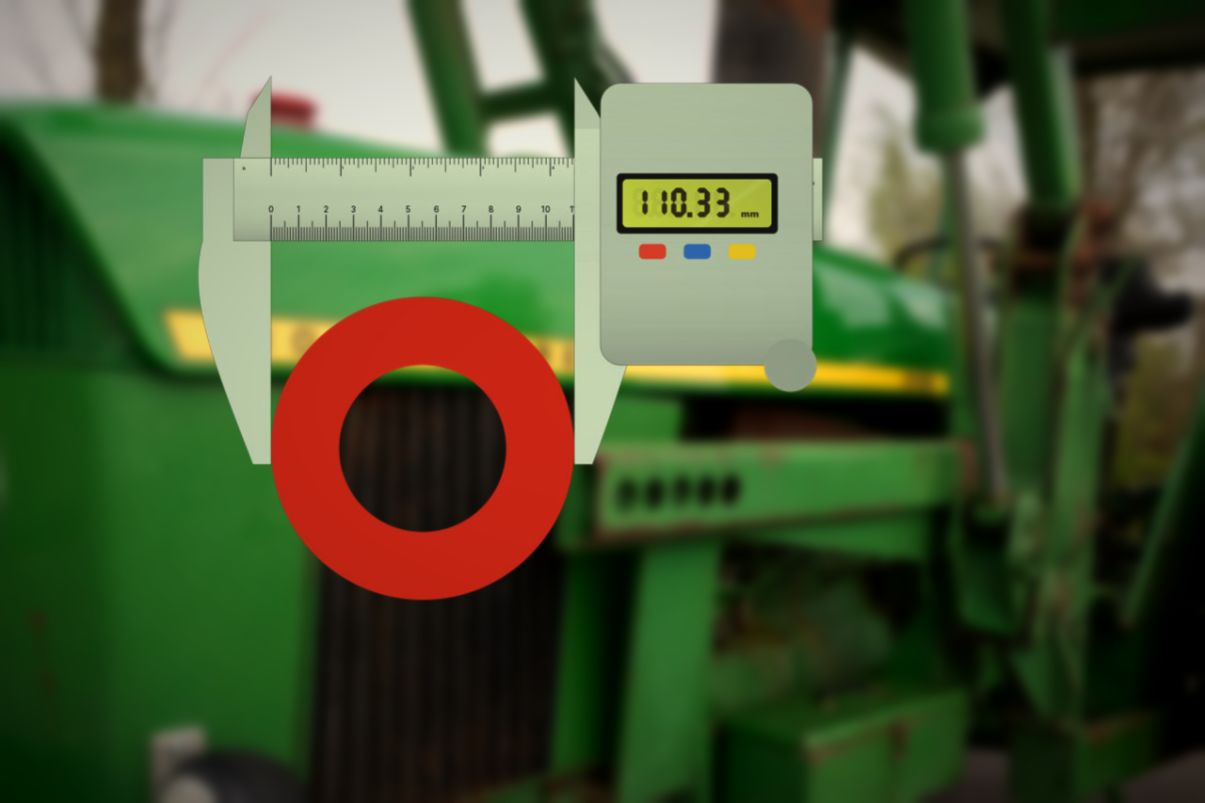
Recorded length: 110.33 mm
